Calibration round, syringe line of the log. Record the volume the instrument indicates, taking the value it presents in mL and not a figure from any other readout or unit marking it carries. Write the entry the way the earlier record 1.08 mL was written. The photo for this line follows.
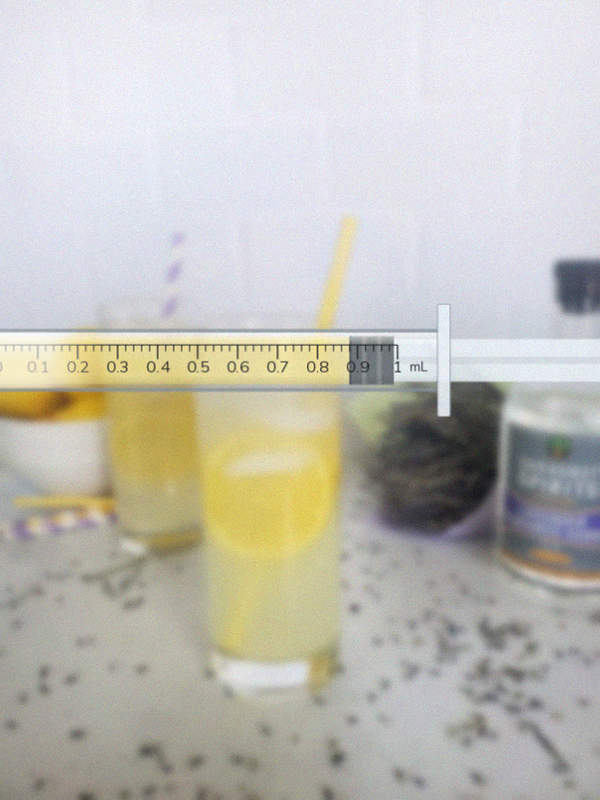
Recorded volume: 0.88 mL
